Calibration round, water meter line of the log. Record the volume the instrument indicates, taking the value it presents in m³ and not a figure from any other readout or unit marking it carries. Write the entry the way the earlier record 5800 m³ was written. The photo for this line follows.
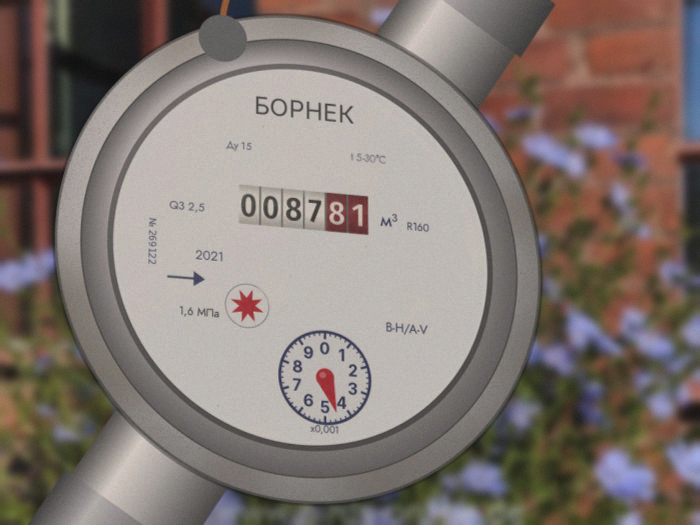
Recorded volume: 87.814 m³
